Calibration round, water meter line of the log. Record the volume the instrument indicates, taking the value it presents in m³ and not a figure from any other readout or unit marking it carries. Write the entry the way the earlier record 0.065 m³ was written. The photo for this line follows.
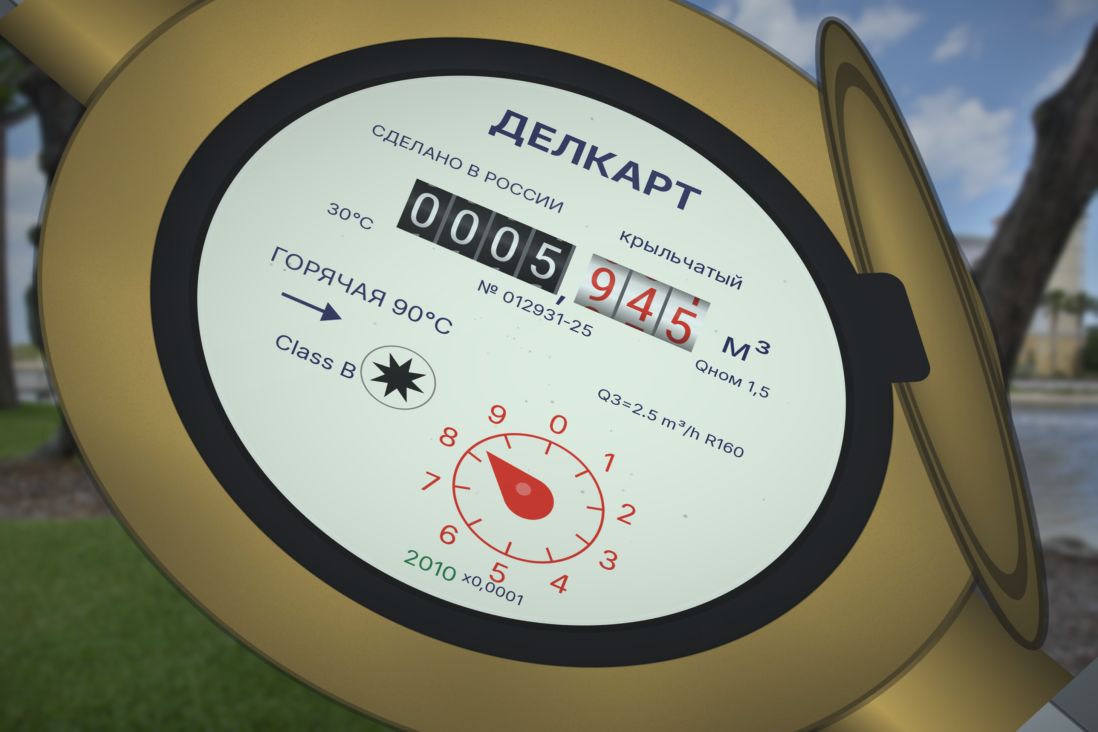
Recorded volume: 5.9448 m³
